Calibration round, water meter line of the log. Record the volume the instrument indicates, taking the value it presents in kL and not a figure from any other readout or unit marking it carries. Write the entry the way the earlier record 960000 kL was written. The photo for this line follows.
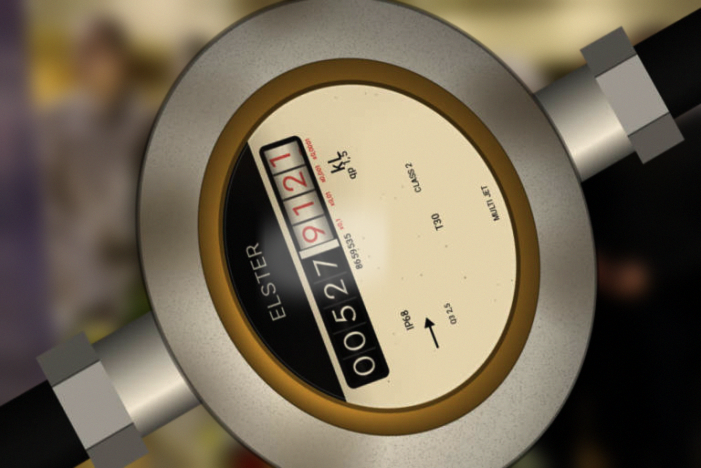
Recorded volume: 527.9121 kL
